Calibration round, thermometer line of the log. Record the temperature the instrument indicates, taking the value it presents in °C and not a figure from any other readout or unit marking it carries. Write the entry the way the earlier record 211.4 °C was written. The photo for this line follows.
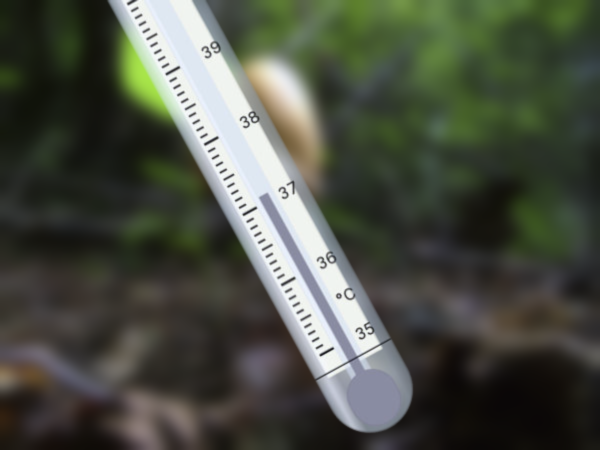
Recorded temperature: 37.1 °C
